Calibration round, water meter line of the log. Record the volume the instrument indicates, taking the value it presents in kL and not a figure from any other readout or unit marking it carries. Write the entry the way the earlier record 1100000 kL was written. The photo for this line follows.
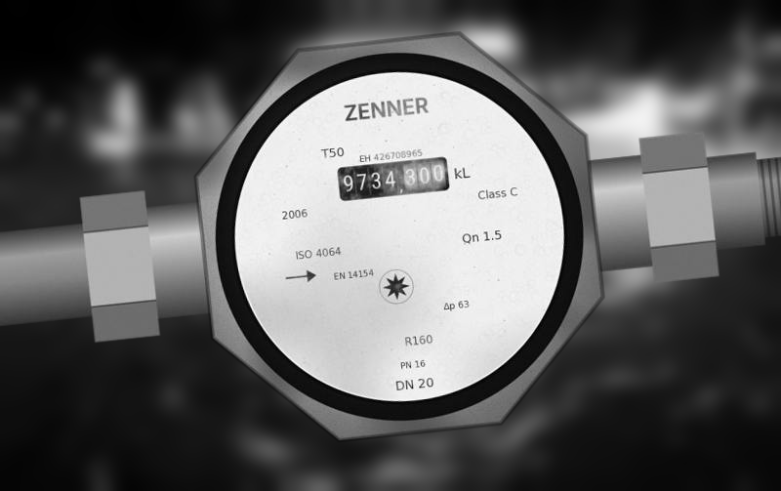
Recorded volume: 9734.300 kL
